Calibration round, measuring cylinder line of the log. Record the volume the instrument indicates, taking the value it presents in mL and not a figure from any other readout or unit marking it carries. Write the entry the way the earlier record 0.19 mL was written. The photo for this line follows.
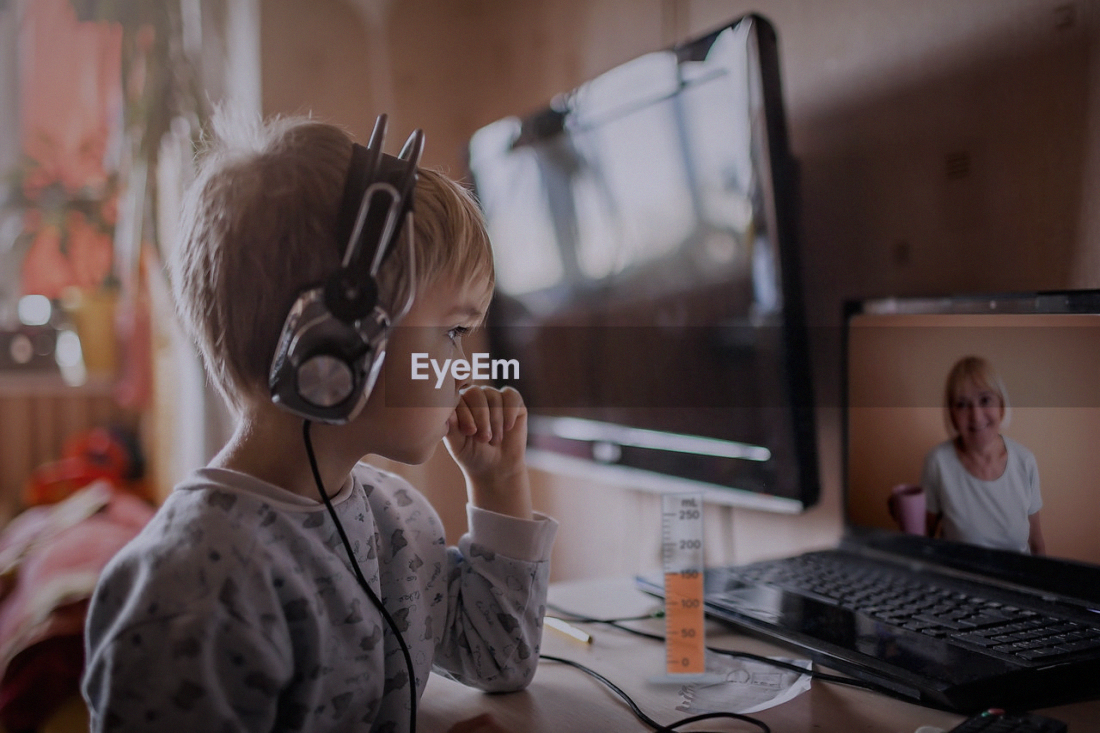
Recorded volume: 150 mL
